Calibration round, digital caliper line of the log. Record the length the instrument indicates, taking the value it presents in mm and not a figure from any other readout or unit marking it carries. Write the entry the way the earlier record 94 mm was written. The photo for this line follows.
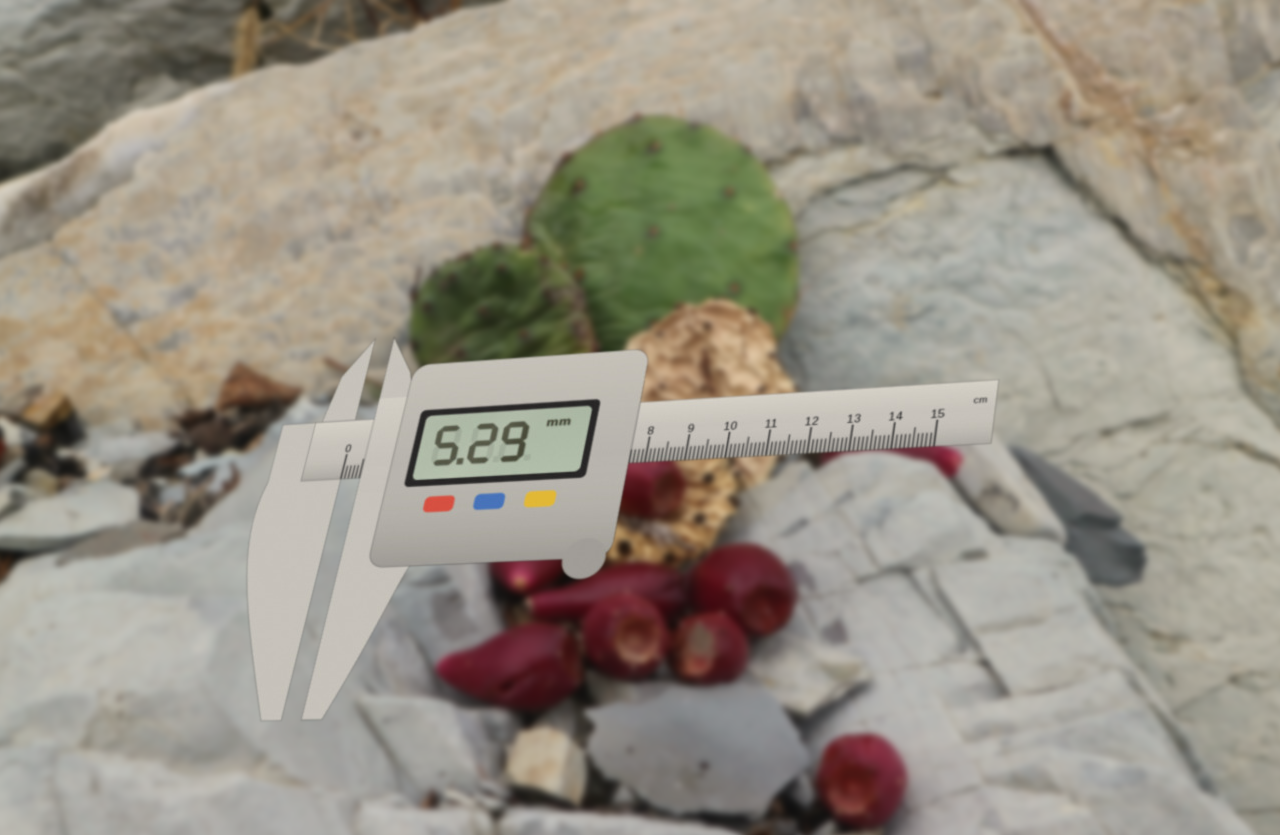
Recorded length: 5.29 mm
